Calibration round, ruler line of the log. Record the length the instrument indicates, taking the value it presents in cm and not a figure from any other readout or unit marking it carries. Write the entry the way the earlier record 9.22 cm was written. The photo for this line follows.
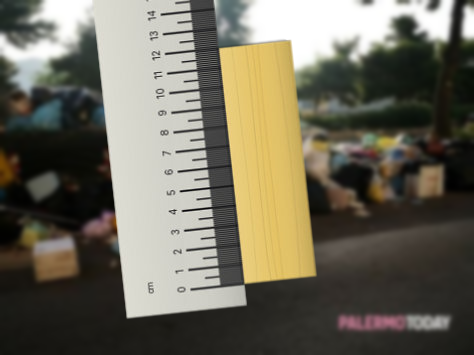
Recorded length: 12 cm
